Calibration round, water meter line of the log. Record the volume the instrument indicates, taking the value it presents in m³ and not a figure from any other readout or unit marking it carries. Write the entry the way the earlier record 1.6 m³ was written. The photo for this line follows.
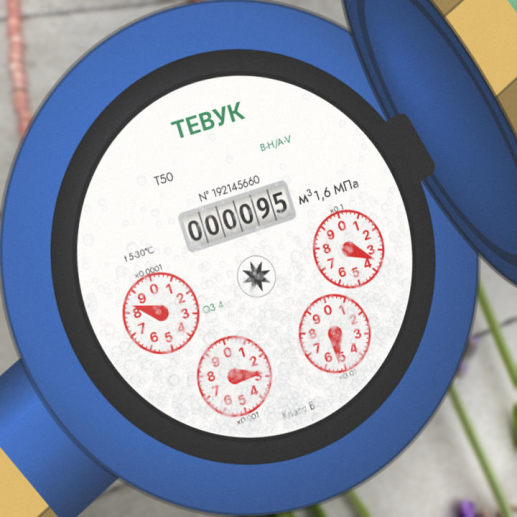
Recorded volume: 95.3528 m³
